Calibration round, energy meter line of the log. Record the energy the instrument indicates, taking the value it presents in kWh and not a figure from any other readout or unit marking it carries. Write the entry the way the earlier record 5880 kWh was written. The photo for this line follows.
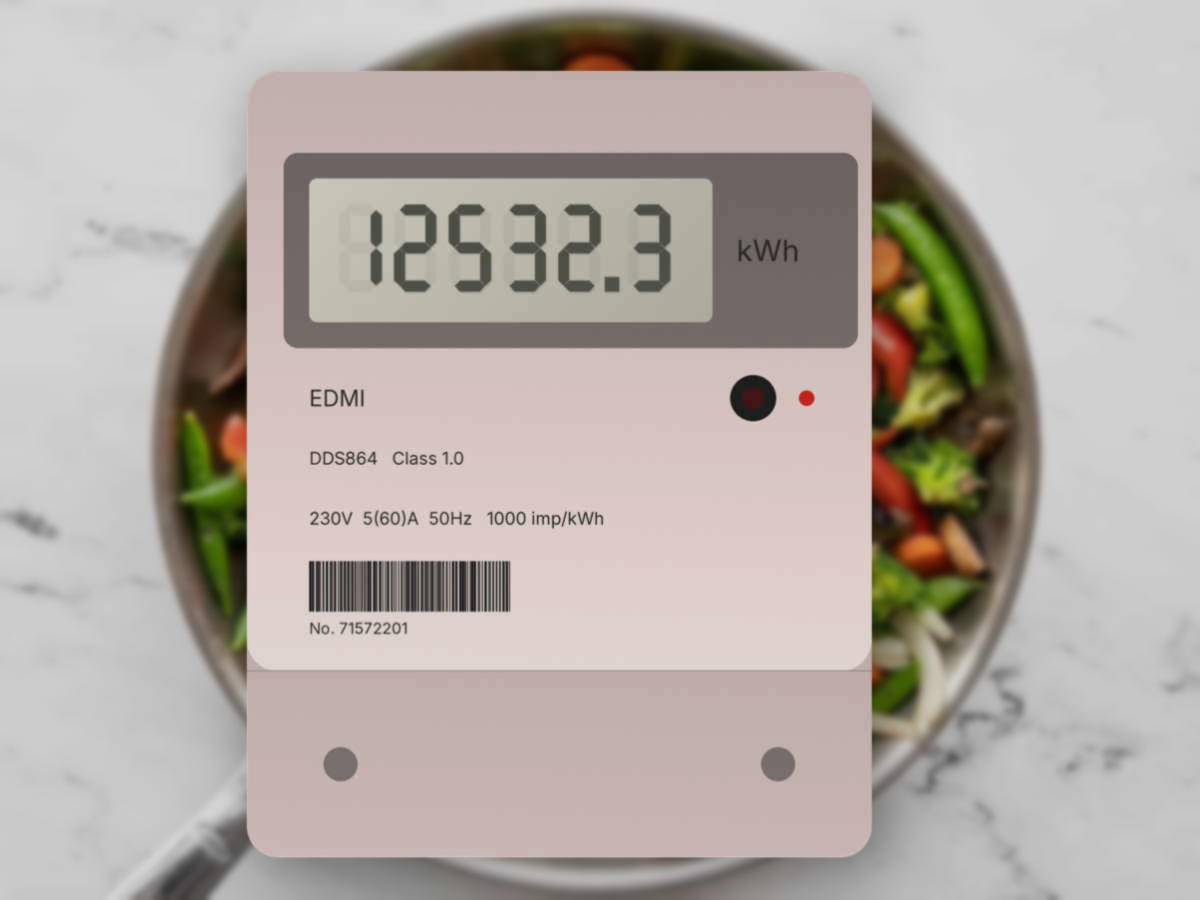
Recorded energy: 12532.3 kWh
